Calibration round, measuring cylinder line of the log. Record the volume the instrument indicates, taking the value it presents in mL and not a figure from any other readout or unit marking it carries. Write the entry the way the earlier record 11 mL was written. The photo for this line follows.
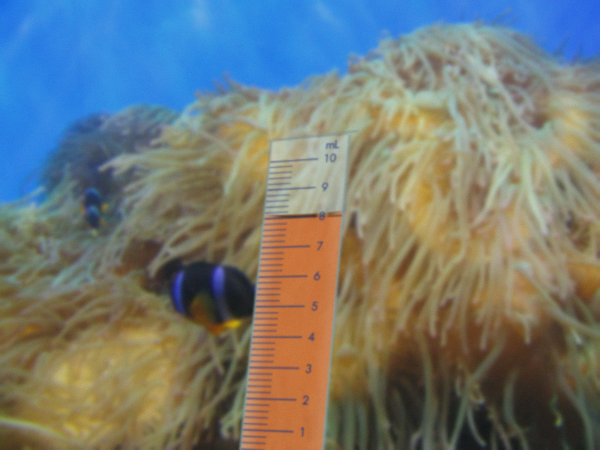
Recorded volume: 8 mL
